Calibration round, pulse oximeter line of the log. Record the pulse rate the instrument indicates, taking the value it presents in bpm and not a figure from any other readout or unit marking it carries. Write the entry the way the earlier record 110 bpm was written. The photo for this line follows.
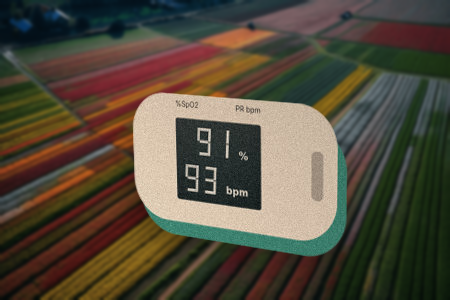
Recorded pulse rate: 93 bpm
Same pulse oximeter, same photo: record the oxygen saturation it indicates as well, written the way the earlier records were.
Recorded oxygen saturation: 91 %
